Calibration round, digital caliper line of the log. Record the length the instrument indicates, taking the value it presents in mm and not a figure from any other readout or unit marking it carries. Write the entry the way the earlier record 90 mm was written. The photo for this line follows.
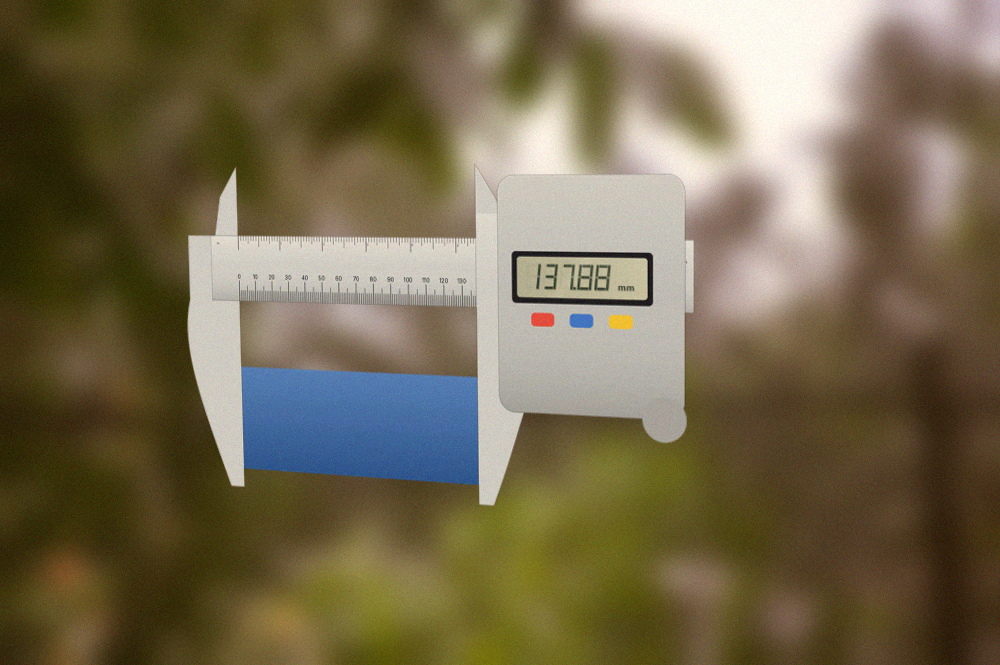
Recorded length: 137.88 mm
